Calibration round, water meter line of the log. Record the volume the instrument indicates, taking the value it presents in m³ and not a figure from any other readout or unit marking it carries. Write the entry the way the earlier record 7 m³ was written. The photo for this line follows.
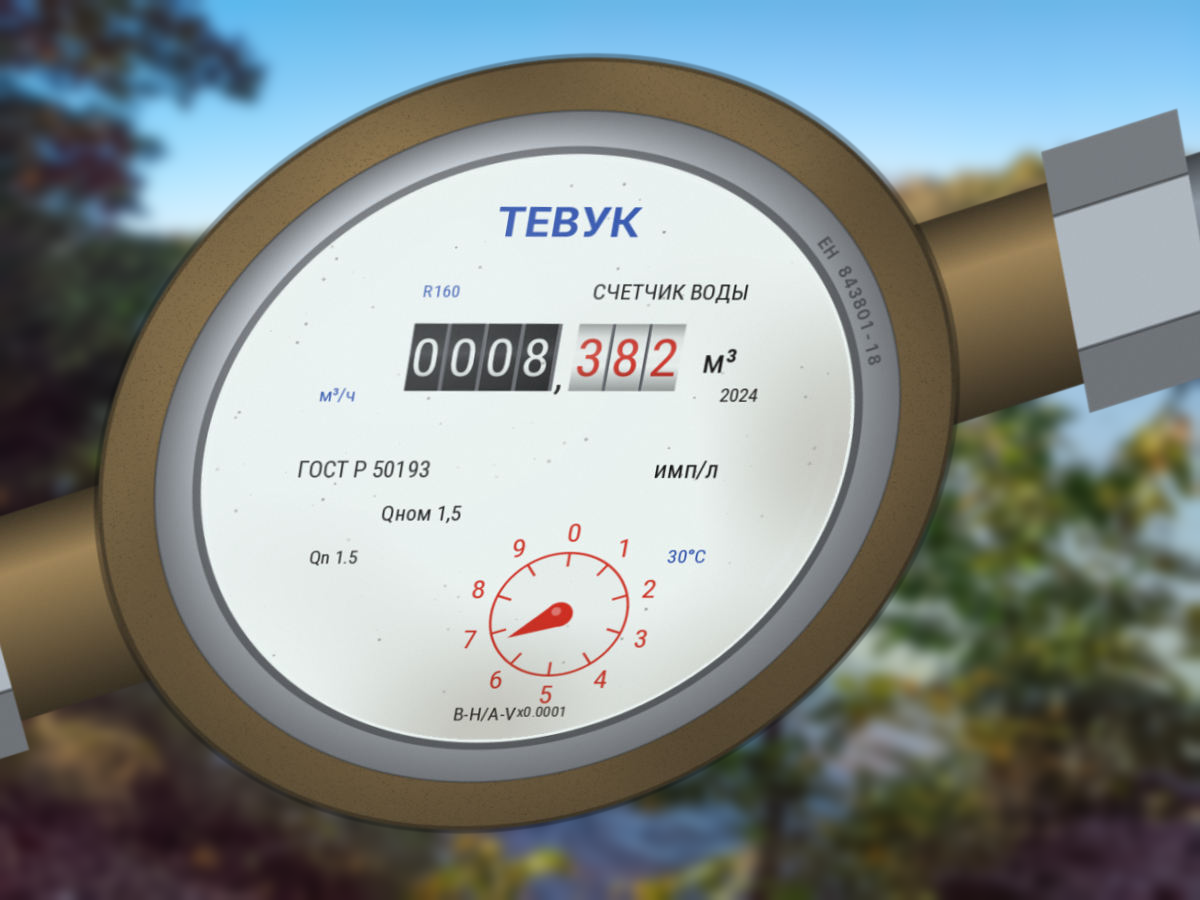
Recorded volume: 8.3826 m³
